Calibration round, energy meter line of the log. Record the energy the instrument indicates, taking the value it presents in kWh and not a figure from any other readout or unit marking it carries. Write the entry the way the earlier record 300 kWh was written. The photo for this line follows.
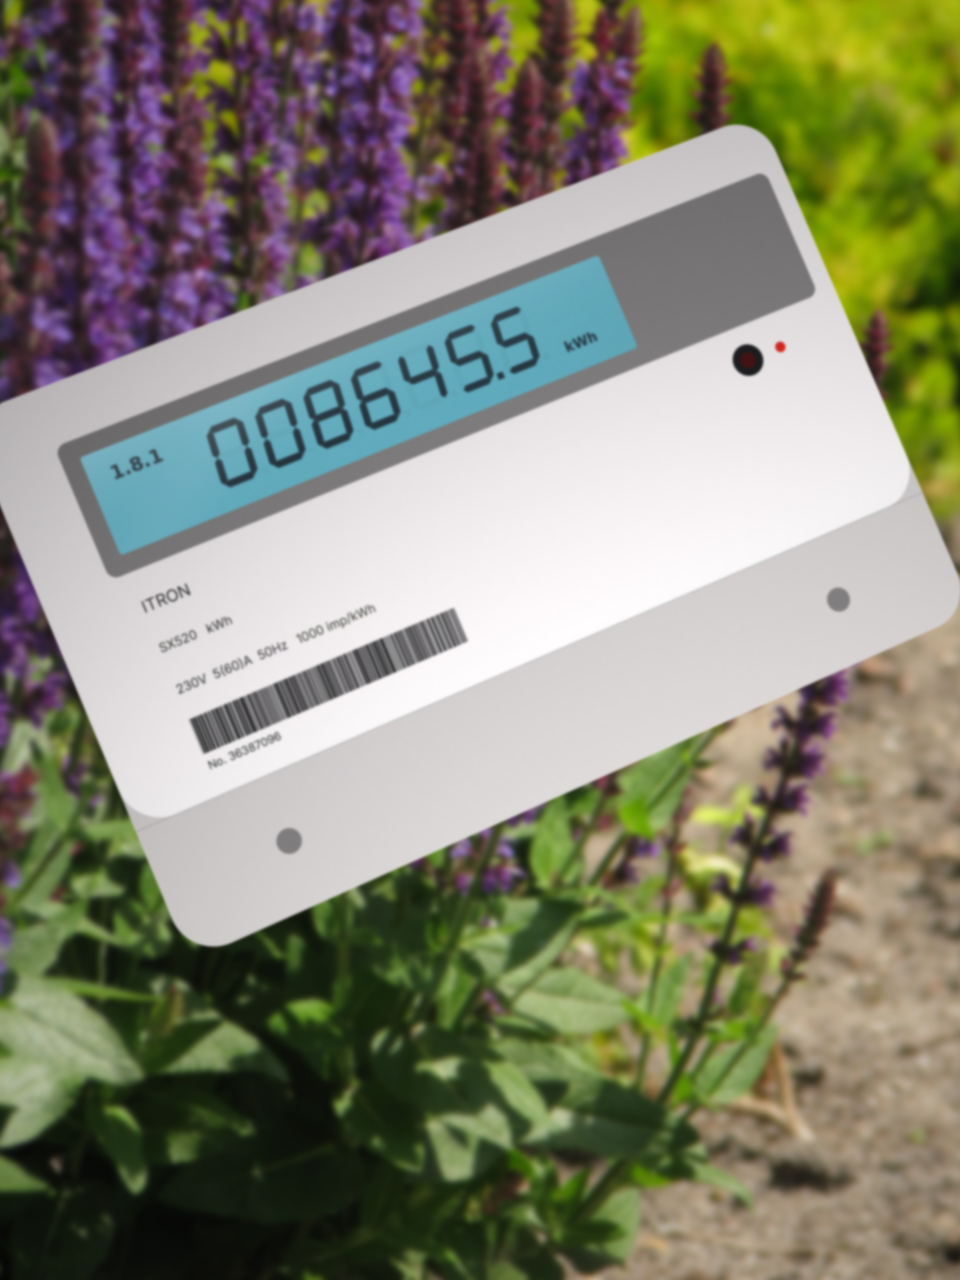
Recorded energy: 8645.5 kWh
